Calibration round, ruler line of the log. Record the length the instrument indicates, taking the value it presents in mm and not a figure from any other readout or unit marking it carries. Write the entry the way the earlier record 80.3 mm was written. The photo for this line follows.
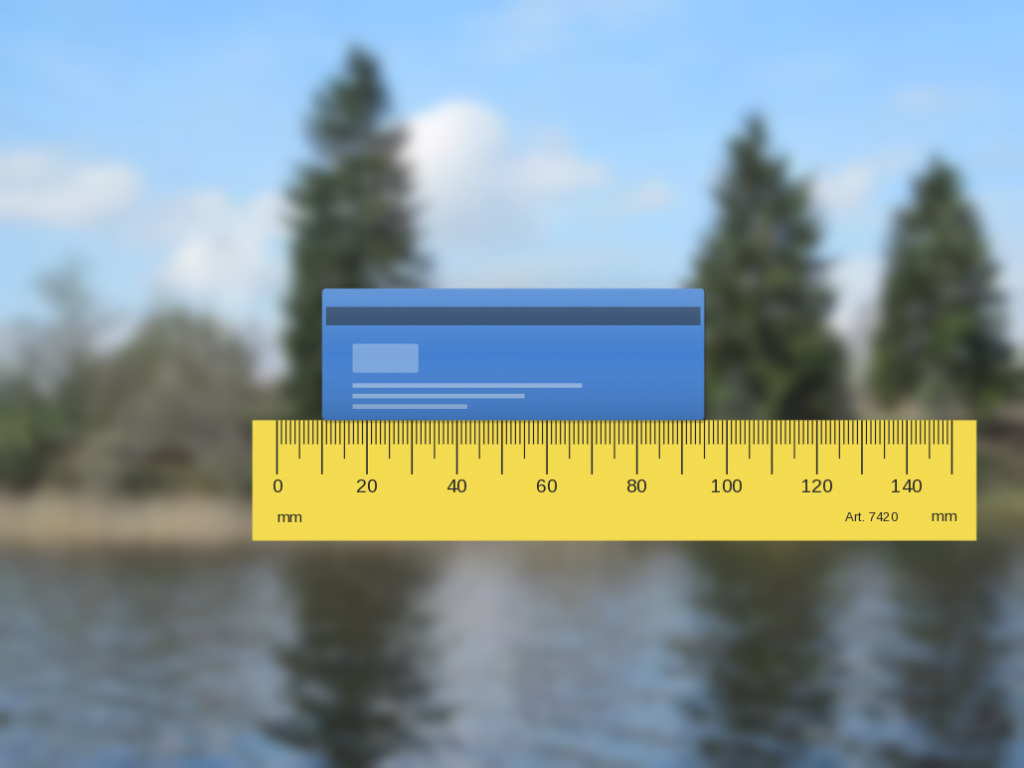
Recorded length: 85 mm
